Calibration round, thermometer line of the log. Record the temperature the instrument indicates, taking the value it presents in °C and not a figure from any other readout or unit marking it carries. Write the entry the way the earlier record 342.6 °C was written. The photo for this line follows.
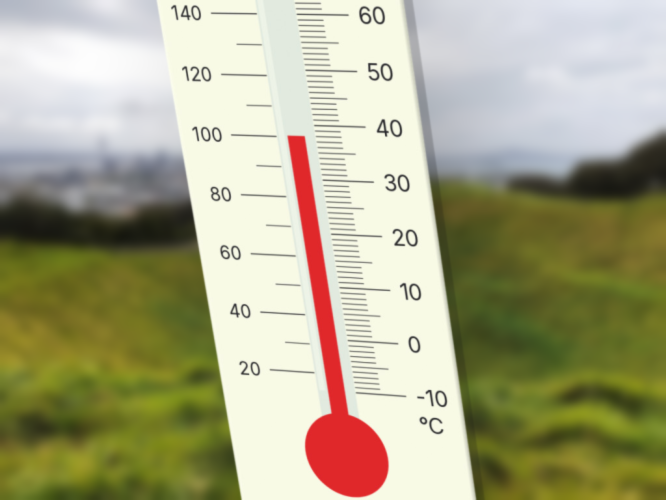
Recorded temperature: 38 °C
